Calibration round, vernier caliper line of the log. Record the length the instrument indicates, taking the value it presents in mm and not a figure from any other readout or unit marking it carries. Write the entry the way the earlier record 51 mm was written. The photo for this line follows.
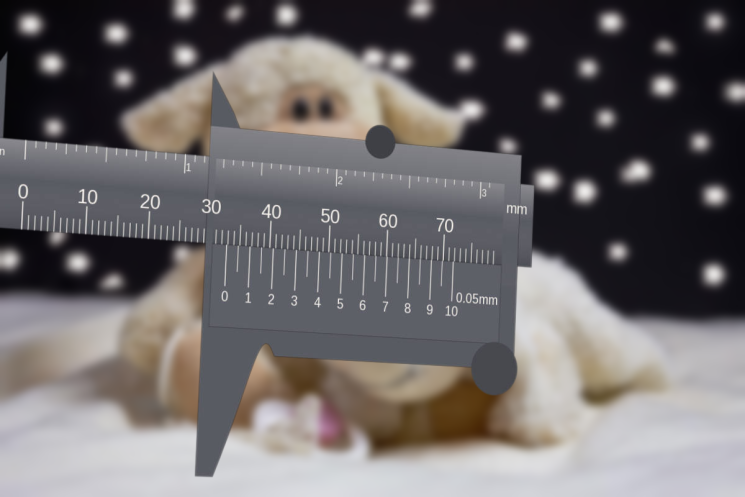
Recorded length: 32.8 mm
